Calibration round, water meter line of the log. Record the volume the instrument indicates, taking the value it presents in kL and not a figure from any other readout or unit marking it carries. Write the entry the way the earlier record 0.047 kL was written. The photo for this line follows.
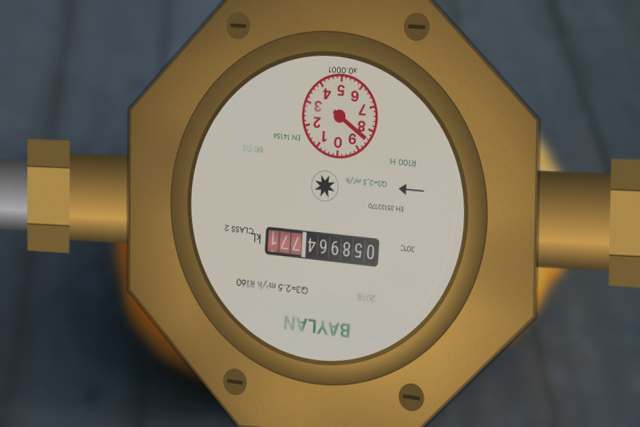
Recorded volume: 58964.7708 kL
